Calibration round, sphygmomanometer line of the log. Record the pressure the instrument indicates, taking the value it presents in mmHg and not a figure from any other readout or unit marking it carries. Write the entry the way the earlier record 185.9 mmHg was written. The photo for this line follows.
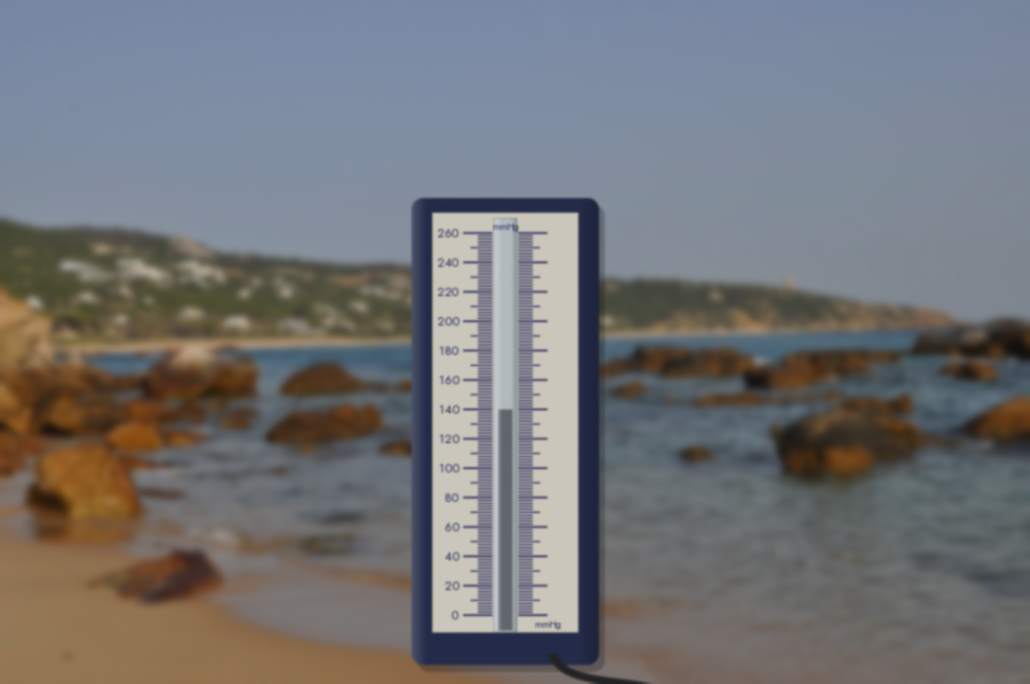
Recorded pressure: 140 mmHg
